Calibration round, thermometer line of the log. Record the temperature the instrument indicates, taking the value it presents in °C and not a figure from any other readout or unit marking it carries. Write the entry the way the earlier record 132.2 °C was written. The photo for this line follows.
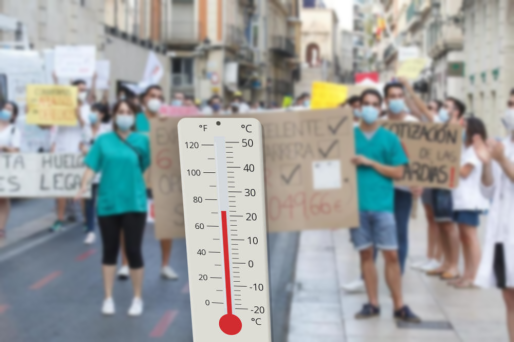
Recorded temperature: 22 °C
